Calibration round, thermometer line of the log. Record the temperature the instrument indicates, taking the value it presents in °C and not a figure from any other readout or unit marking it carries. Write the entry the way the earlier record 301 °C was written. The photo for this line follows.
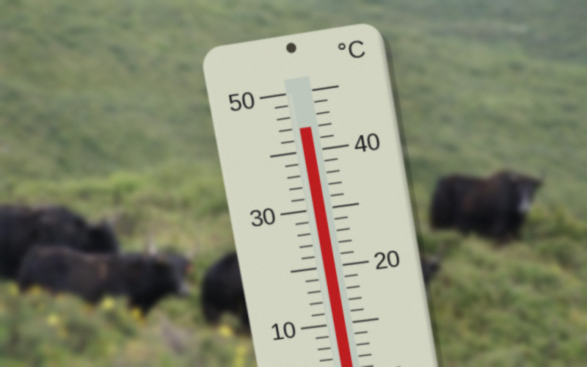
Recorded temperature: 44 °C
